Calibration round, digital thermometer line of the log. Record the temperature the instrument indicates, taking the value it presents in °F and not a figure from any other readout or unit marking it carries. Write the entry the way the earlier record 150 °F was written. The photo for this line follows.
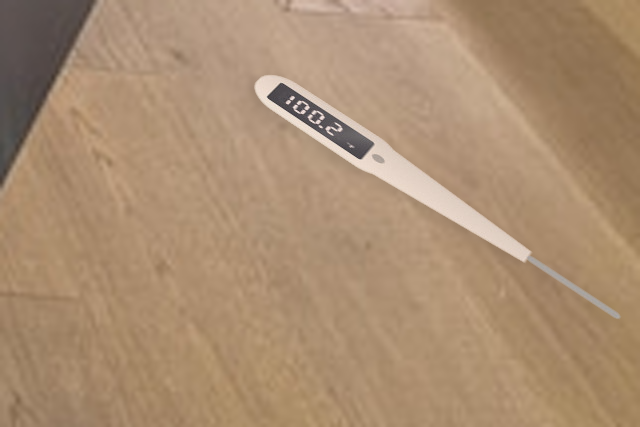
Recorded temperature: 100.2 °F
